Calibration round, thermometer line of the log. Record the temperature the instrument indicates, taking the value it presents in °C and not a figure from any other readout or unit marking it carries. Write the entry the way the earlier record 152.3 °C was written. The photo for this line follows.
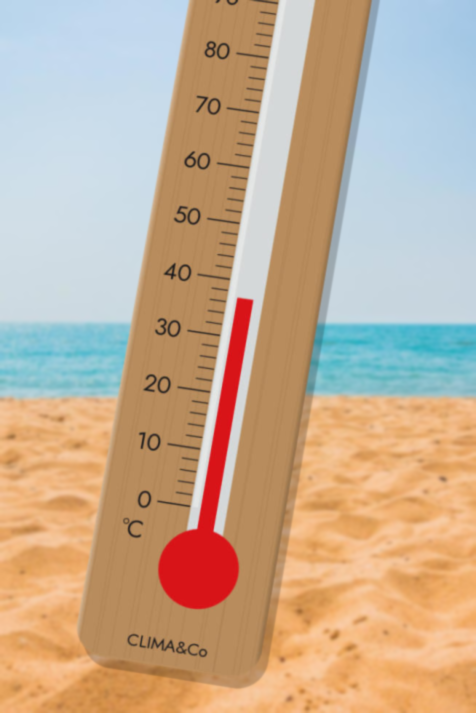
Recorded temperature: 37 °C
